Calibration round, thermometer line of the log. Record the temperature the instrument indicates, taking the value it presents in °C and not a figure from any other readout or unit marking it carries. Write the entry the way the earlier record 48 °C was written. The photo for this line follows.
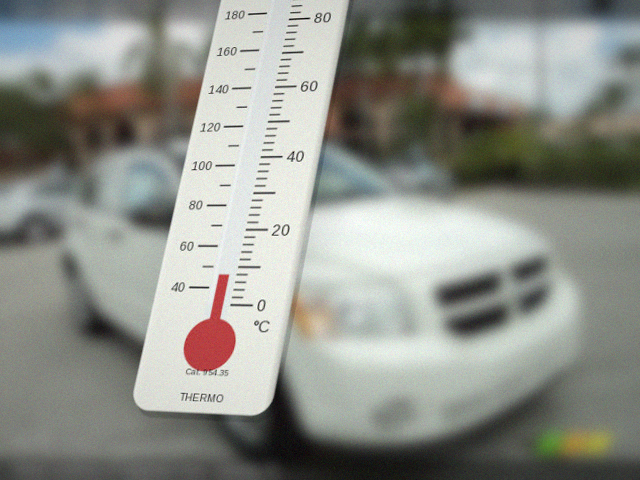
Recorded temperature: 8 °C
